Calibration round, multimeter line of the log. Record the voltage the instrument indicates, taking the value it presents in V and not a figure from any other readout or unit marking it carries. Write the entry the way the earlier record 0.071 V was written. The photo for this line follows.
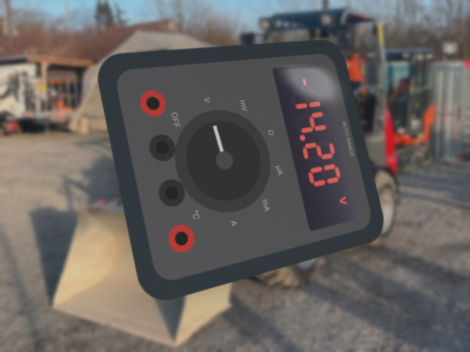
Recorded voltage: -14.20 V
